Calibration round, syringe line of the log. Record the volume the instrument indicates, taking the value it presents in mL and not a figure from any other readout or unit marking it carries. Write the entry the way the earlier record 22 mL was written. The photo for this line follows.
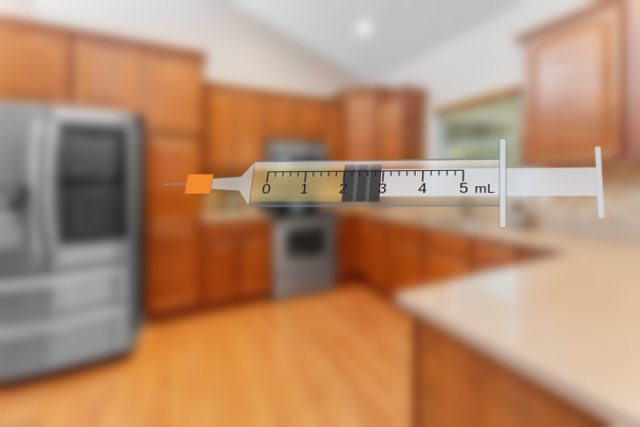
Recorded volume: 2 mL
